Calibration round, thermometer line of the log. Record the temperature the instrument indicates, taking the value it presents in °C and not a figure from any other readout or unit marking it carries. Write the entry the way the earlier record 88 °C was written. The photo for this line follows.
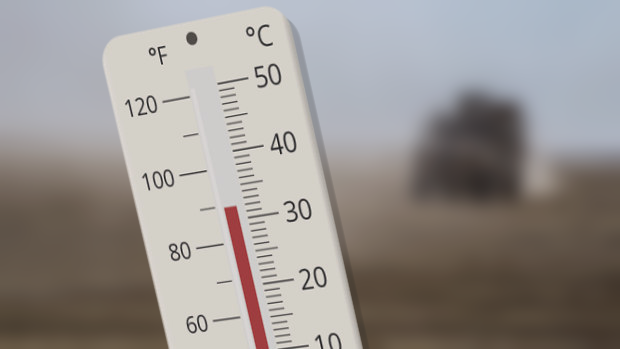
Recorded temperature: 32 °C
